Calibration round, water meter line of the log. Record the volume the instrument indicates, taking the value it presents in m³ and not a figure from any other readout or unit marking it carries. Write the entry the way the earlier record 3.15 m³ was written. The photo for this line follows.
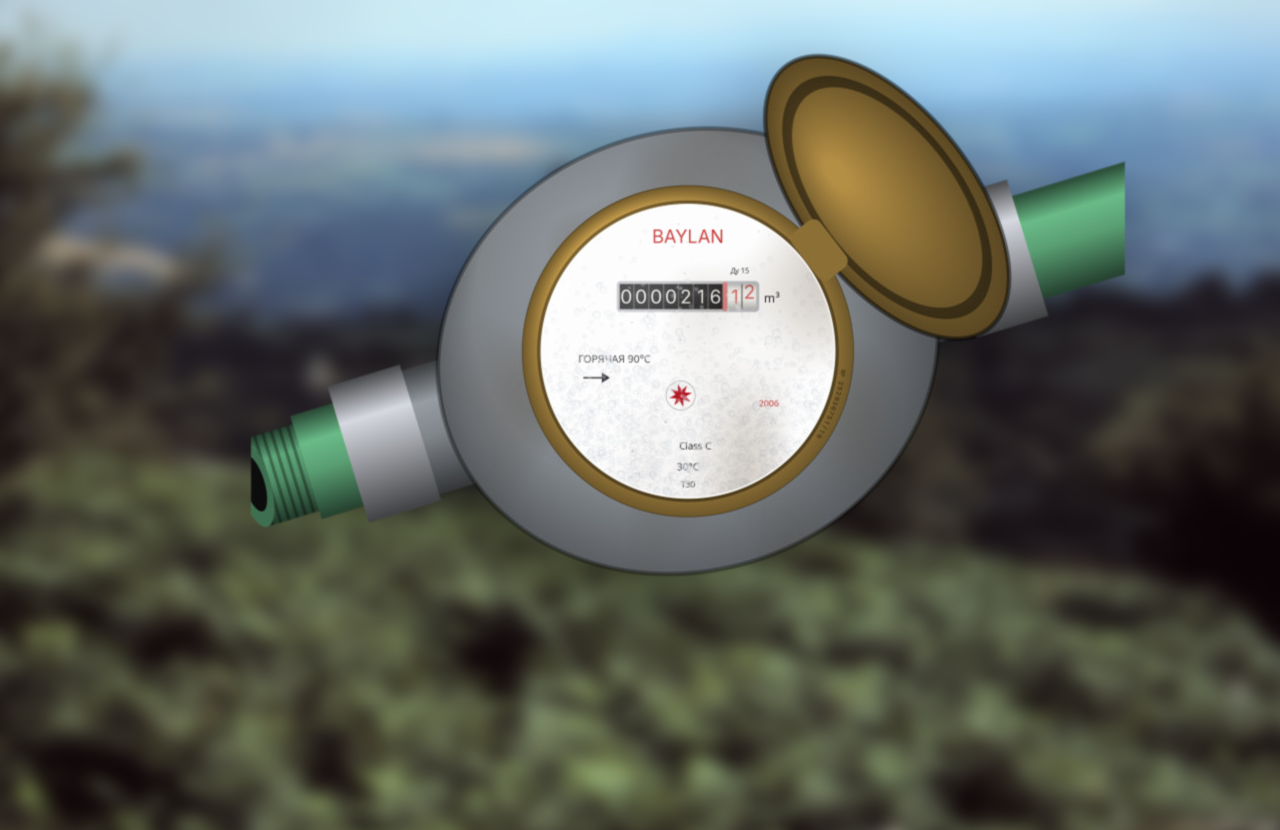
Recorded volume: 216.12 m³
